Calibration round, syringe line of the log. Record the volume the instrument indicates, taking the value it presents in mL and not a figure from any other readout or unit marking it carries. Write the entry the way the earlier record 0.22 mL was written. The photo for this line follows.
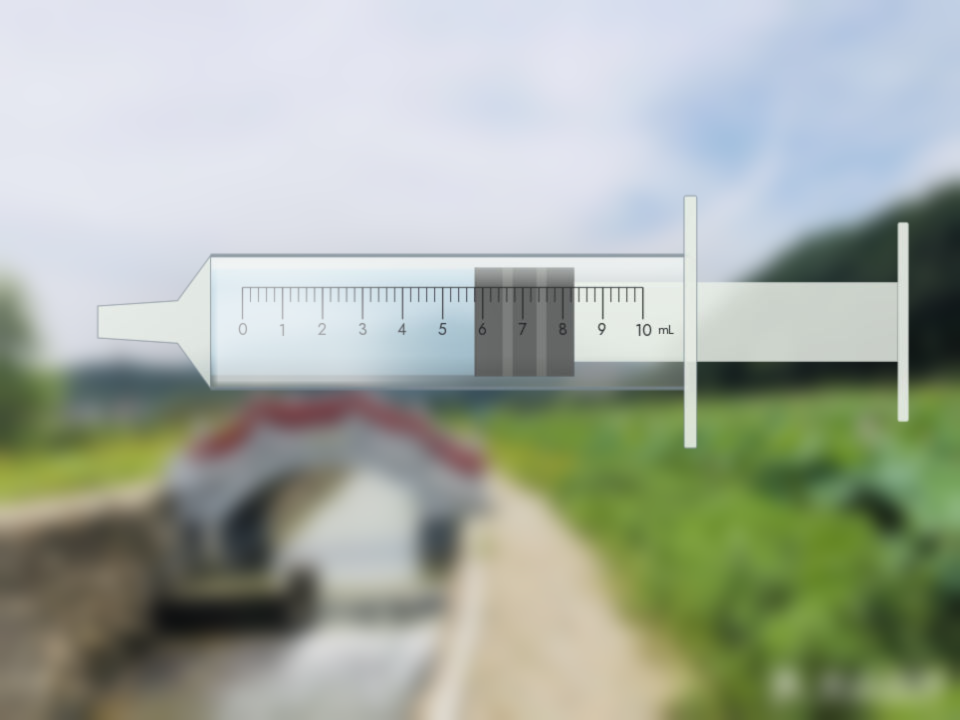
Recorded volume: 5.8 mL
